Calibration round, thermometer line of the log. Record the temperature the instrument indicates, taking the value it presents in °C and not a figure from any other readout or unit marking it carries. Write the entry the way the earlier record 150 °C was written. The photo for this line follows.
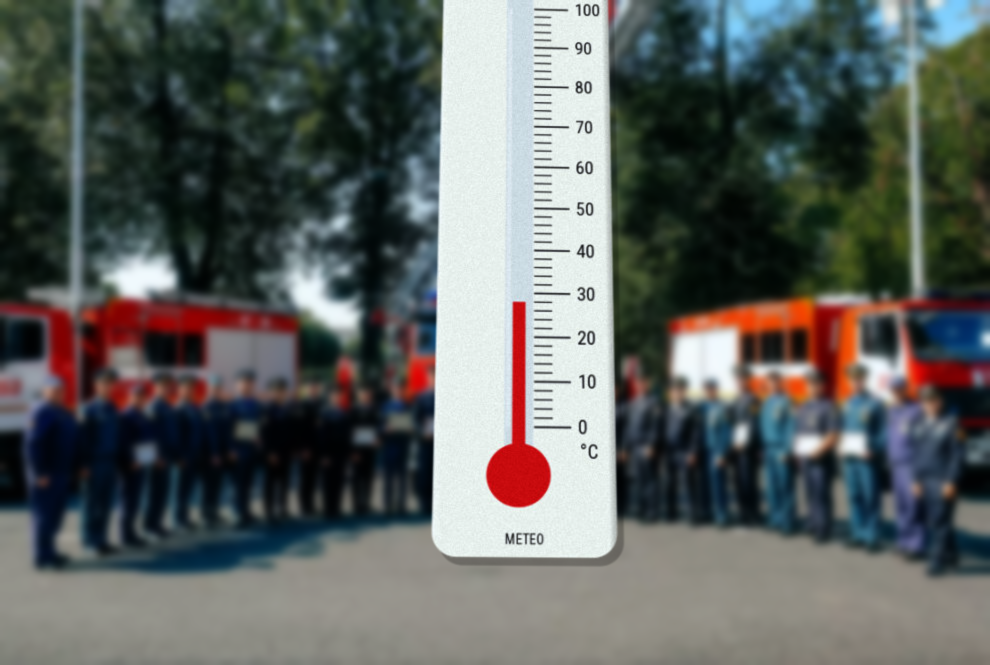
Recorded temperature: 28 °C
